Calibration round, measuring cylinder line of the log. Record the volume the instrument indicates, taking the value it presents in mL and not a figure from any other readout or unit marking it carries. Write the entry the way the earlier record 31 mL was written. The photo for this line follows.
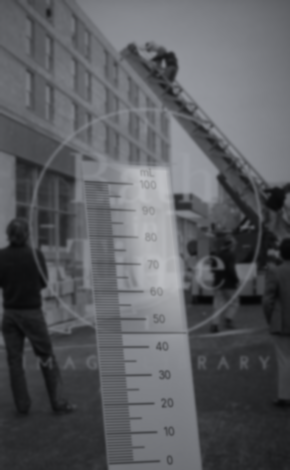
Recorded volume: 45 mL
